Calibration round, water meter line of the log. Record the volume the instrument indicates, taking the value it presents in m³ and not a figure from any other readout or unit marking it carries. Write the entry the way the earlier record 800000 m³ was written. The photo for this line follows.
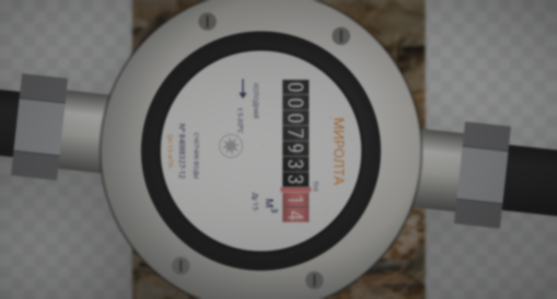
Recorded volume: 7933.14 m³
